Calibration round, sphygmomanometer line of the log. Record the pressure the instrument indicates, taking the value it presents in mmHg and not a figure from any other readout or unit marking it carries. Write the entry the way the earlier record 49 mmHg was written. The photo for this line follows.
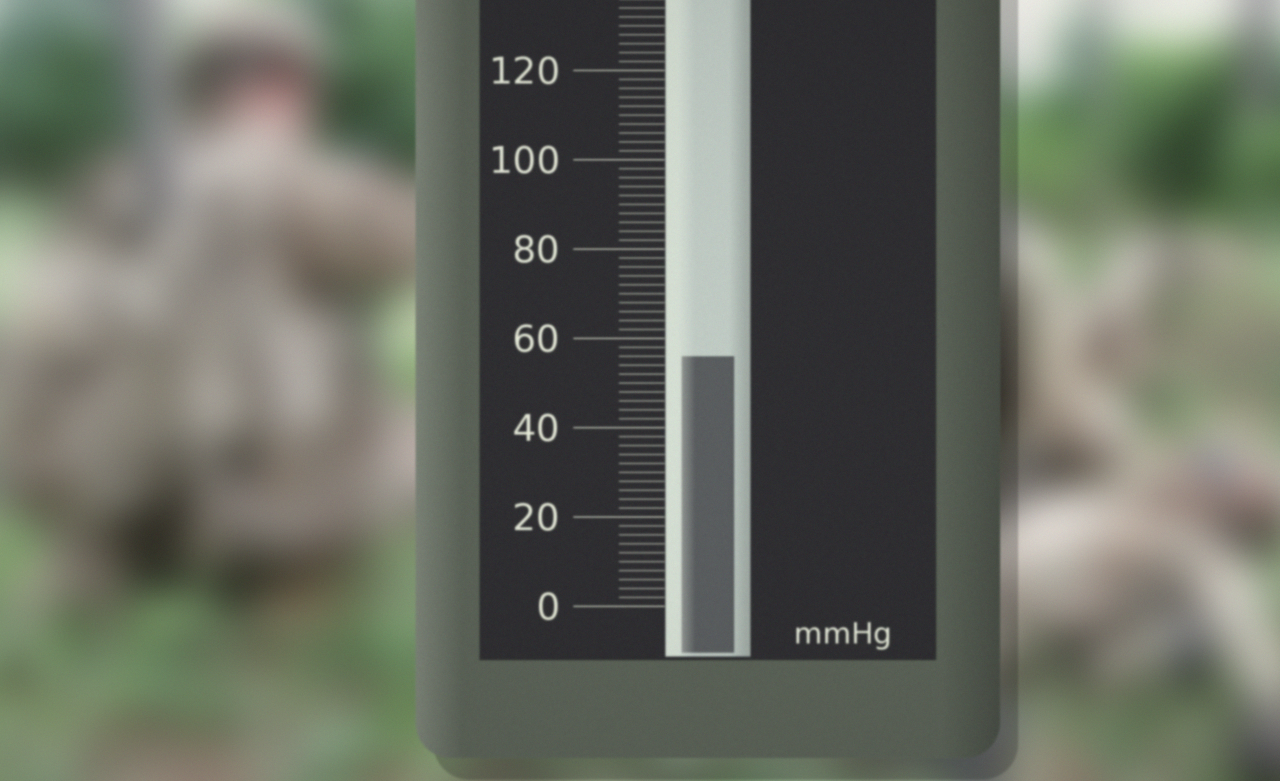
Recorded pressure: 56 mmHg
